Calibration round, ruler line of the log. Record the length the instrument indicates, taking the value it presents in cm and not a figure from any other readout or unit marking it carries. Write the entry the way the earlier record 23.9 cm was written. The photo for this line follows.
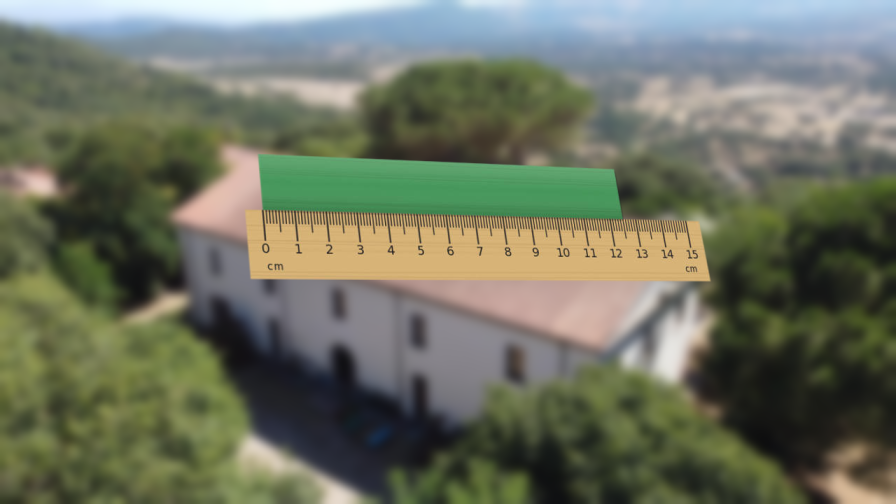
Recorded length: 12.5 cm
